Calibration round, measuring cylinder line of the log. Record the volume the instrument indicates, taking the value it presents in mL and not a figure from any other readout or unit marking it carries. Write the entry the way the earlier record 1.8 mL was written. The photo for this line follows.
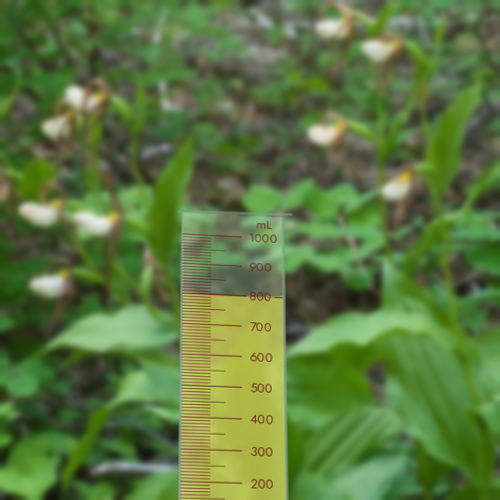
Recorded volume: 800 mL
